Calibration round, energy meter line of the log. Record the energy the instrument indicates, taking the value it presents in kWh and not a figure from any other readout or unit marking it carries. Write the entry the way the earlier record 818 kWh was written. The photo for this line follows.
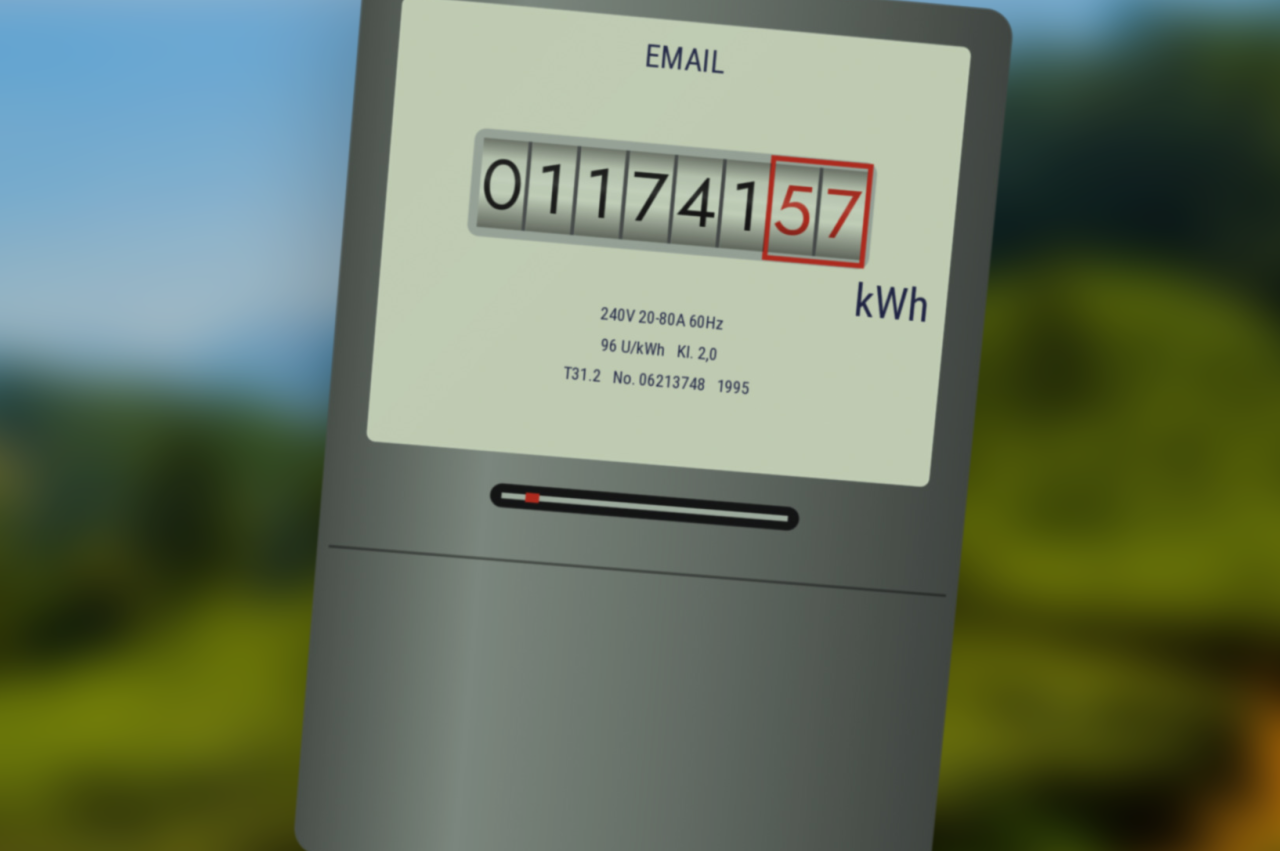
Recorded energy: 11741.57 kWh
